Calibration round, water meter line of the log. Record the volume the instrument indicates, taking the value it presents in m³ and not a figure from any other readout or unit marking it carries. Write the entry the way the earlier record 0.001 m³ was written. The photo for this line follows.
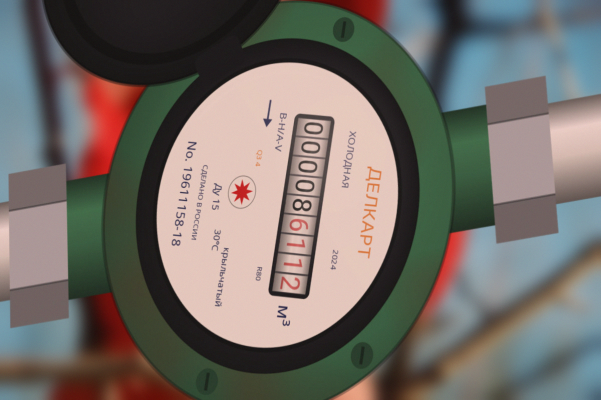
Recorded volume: 8.6112 m³
